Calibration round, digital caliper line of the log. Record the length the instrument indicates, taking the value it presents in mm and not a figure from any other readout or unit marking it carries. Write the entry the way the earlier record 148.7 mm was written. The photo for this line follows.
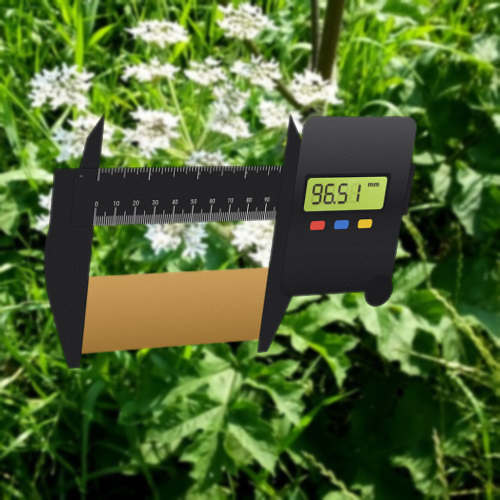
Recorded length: 96.51 mm
